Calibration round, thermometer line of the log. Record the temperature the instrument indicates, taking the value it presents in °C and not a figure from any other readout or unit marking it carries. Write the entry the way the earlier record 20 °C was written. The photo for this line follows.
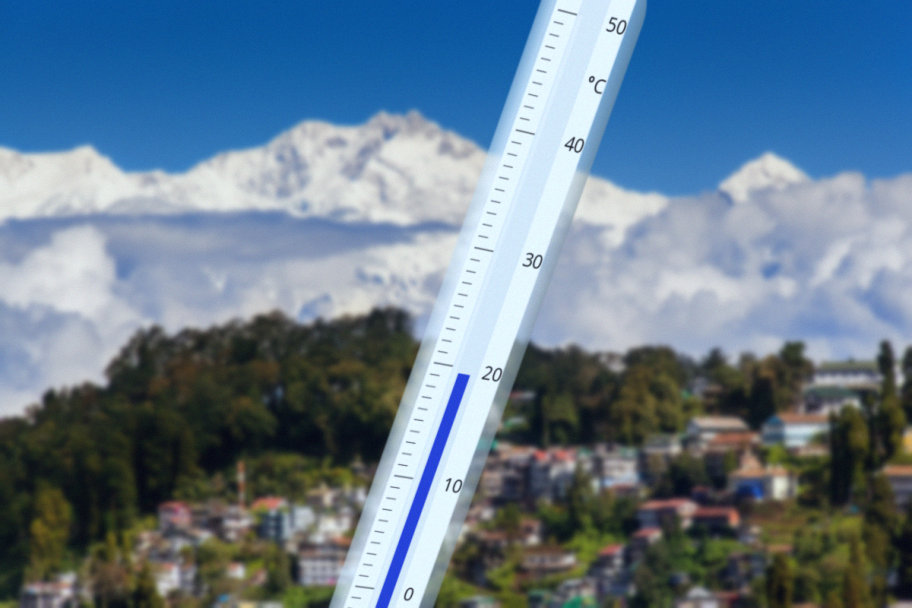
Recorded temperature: 19.5 °C
